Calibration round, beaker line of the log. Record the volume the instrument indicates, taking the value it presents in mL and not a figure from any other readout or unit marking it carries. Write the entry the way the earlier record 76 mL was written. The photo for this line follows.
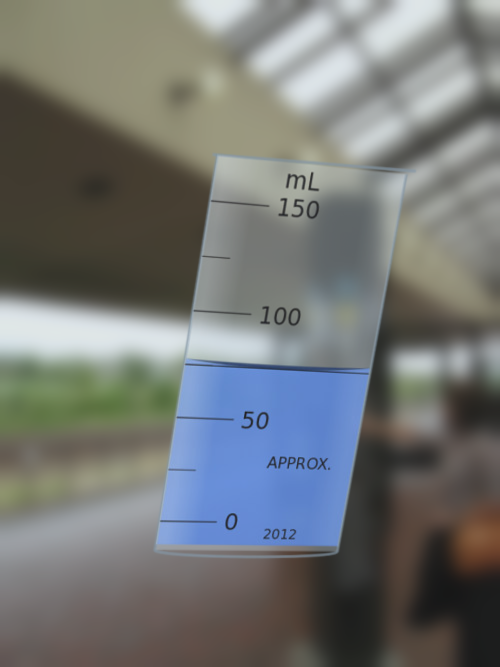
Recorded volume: 75 mL
